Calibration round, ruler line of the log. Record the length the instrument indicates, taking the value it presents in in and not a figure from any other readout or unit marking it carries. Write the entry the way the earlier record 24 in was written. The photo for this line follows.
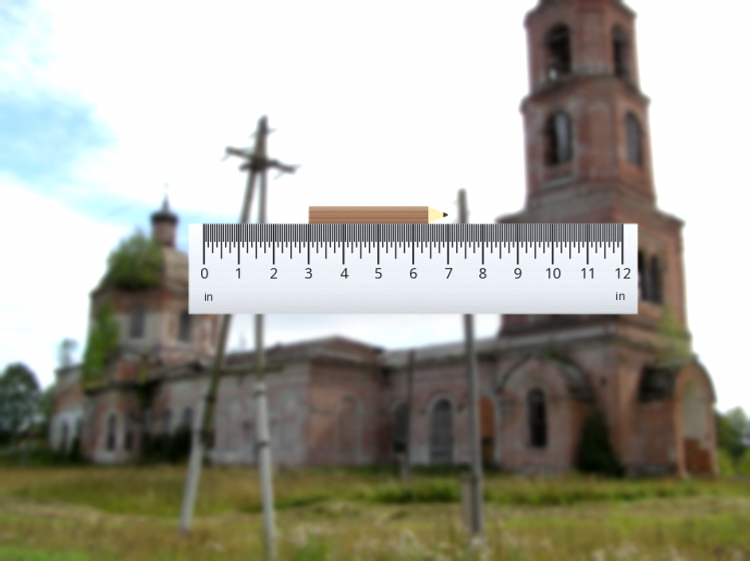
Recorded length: 4 in
